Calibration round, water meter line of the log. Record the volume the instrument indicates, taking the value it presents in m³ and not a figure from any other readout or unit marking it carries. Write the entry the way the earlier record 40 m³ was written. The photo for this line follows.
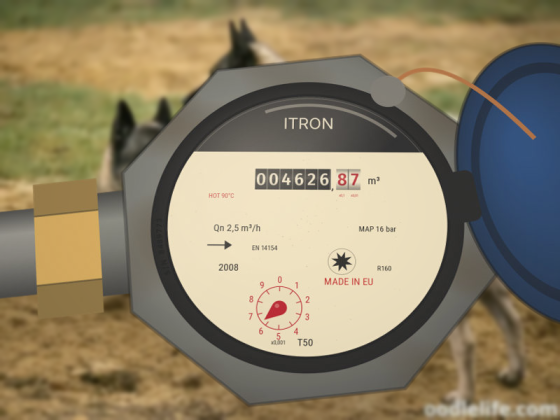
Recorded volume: 4626.876 m³
